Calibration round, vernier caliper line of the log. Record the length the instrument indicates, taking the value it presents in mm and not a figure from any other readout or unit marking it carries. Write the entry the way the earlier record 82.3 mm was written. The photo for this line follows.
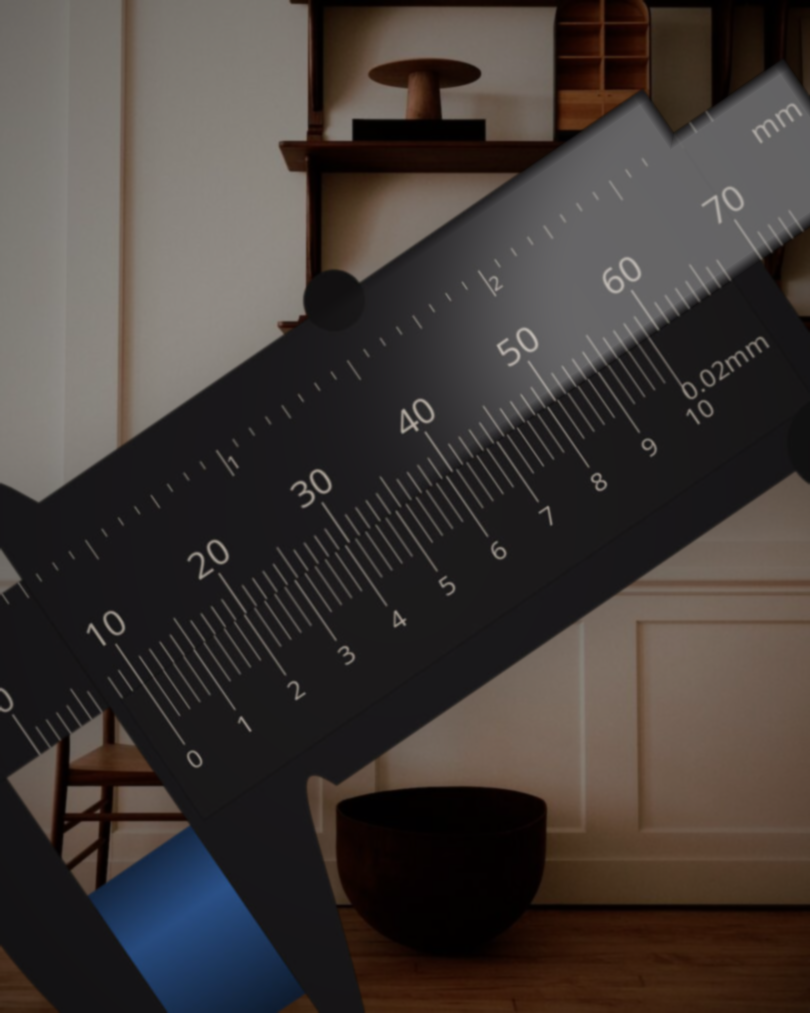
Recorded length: 10.0 mm
